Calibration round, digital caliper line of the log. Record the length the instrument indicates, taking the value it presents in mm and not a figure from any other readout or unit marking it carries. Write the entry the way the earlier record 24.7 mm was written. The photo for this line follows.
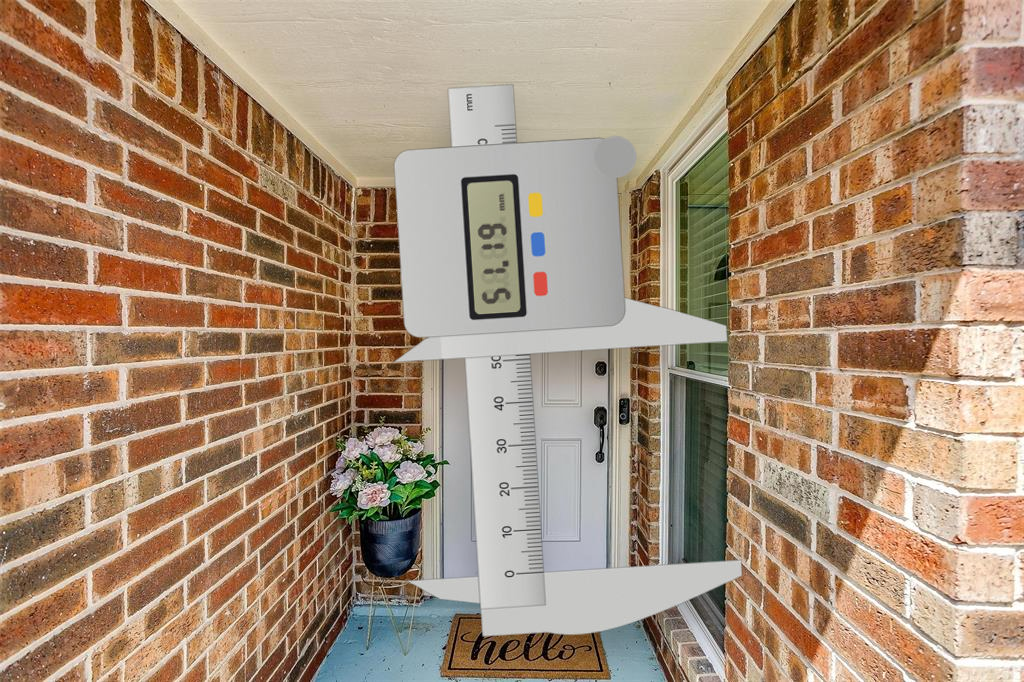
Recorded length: 51.19 mm
